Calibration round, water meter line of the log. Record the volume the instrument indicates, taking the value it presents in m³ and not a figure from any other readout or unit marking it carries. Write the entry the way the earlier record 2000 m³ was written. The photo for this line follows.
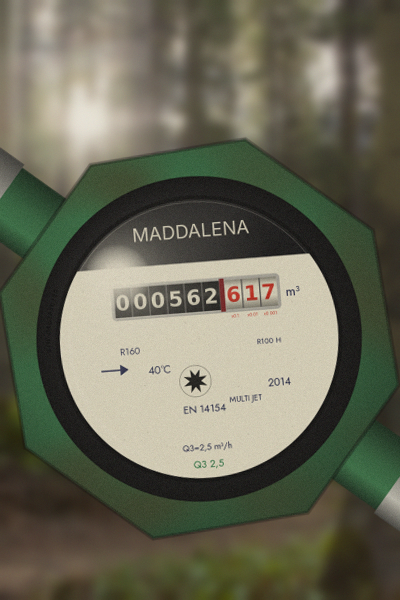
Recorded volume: 562.617 m³
